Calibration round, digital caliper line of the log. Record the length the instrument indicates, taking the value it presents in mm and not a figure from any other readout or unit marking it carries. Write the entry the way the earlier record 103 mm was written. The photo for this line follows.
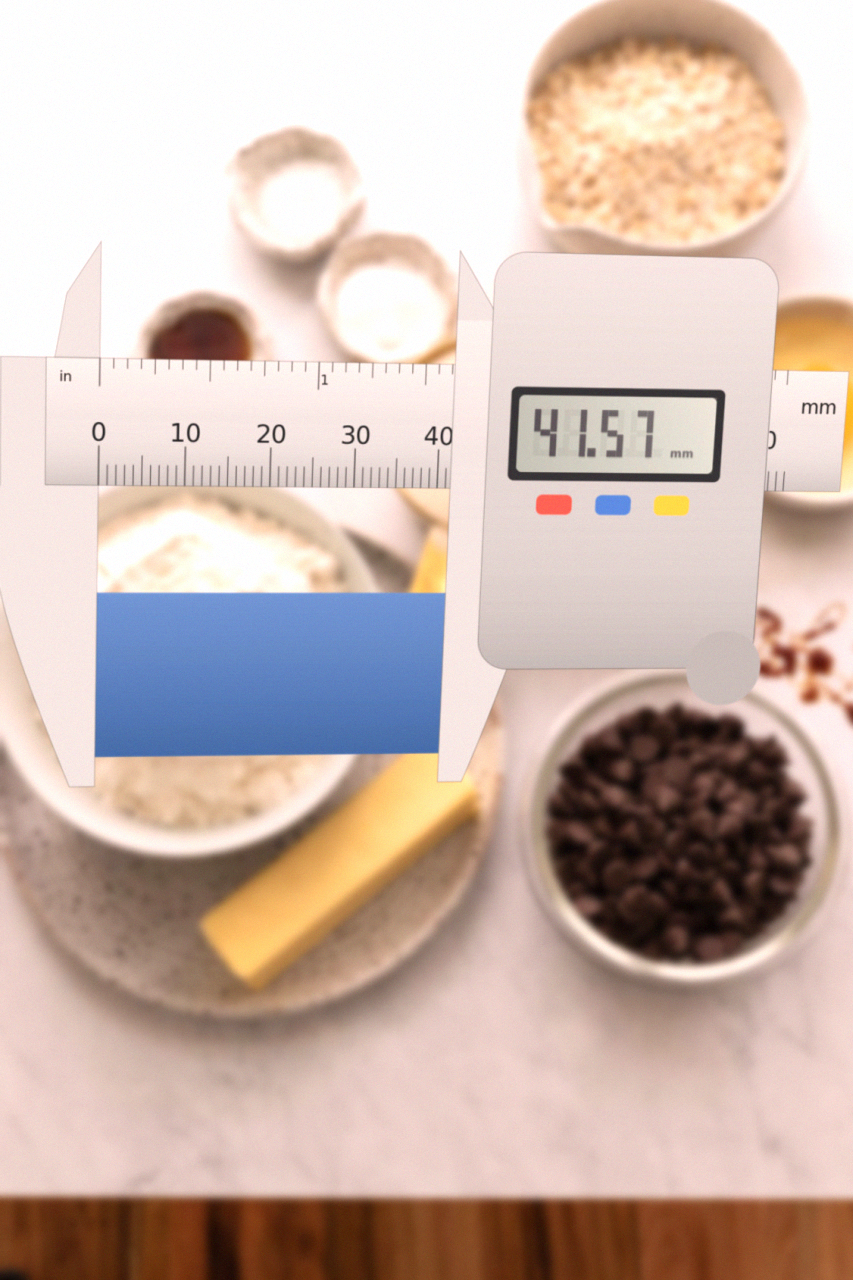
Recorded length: 41.57 mm
